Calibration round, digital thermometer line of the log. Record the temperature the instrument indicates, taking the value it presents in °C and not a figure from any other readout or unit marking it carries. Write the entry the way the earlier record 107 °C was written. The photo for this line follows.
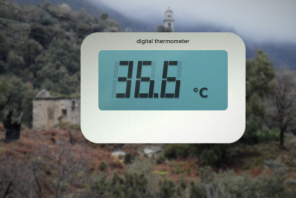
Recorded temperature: 36.6 °C
